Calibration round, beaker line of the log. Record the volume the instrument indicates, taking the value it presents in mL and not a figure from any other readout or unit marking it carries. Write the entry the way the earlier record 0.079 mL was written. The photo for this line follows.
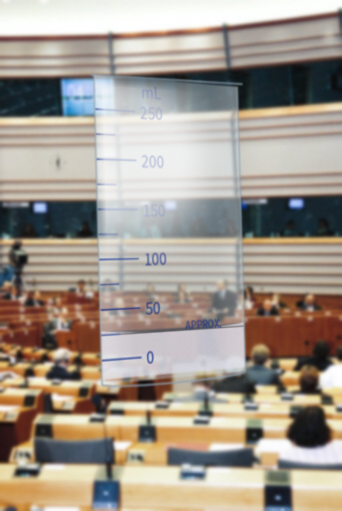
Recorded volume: 25 mL
